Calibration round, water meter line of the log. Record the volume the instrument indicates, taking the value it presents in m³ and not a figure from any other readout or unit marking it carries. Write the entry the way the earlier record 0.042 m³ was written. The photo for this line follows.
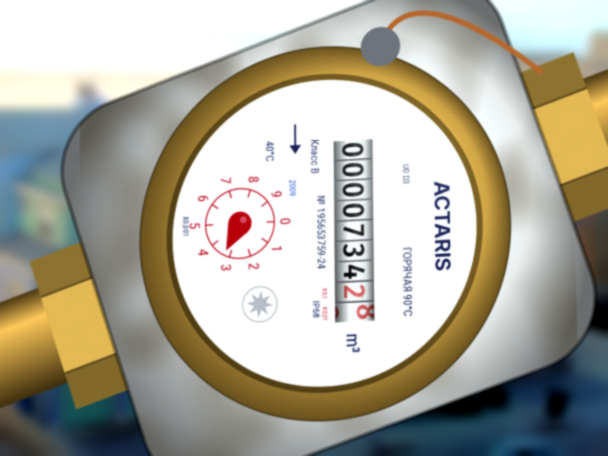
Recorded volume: 734.283 m³
